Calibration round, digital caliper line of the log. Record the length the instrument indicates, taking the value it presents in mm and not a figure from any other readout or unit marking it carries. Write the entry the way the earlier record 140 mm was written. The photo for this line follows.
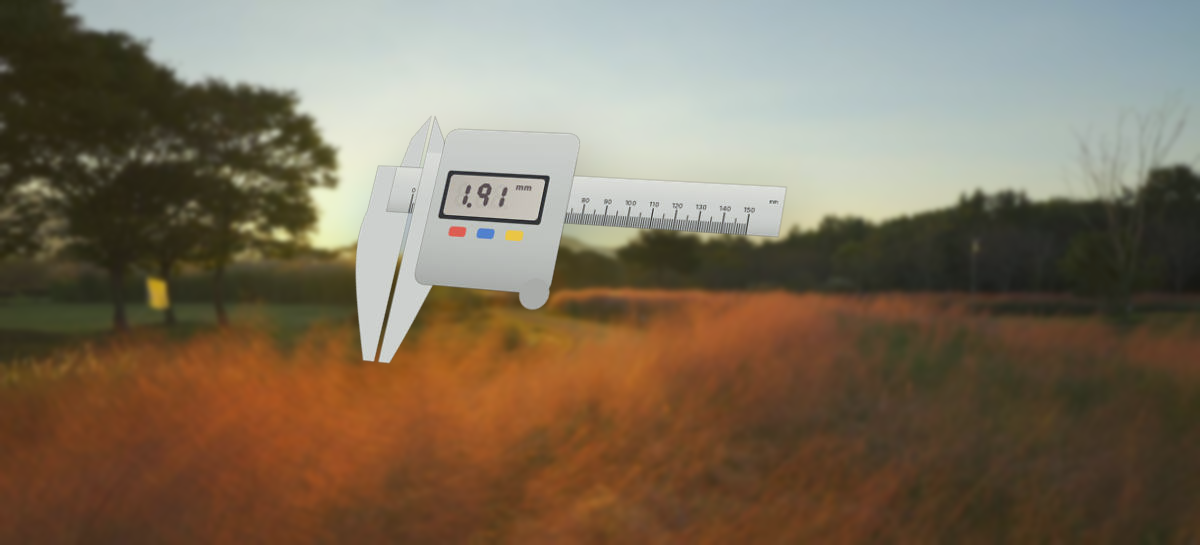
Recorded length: 1.91 mm
